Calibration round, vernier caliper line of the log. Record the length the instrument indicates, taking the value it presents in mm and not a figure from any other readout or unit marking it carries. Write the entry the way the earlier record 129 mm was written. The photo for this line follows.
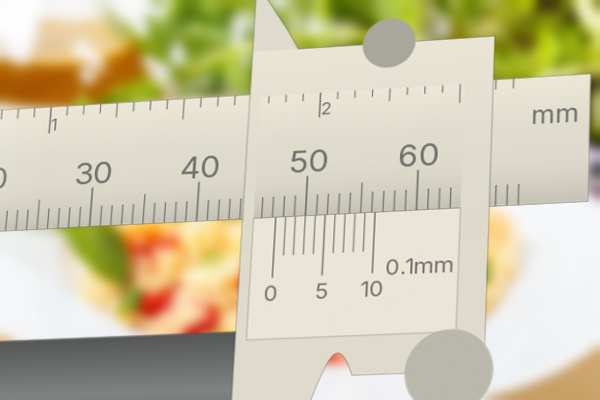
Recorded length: 47.3 mm
